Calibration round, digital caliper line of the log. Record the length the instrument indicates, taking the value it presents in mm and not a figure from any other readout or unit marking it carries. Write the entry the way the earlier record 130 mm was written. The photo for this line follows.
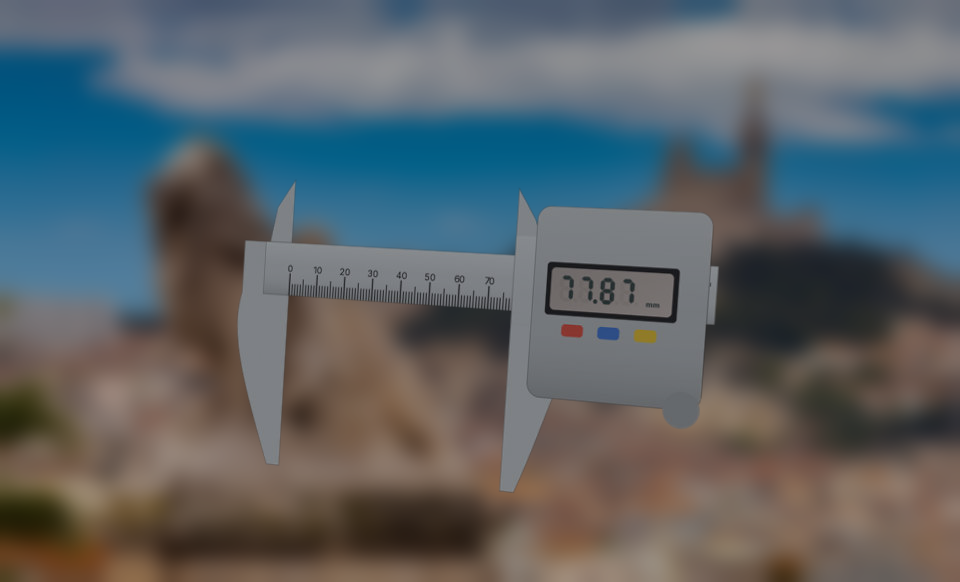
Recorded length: 77.87 mm
